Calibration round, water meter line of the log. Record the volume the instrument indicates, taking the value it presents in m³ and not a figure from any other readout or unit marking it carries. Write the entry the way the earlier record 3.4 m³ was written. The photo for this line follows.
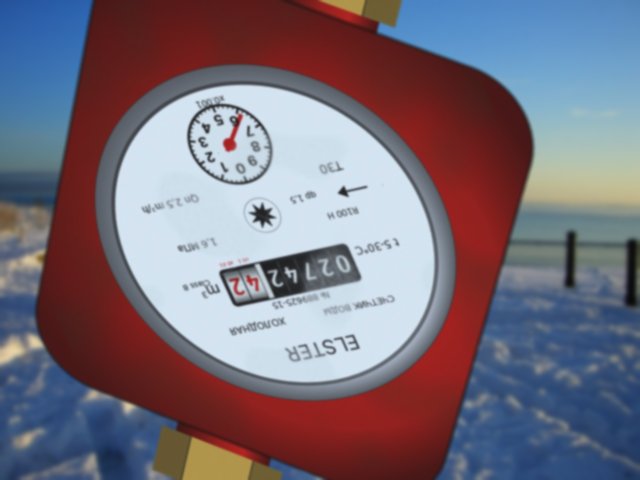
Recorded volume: 2742.426 m³
